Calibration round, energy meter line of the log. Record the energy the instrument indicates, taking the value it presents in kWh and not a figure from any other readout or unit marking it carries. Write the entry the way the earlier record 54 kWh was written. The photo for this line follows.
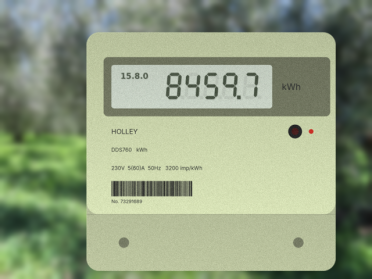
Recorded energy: 8459.7 kWh
